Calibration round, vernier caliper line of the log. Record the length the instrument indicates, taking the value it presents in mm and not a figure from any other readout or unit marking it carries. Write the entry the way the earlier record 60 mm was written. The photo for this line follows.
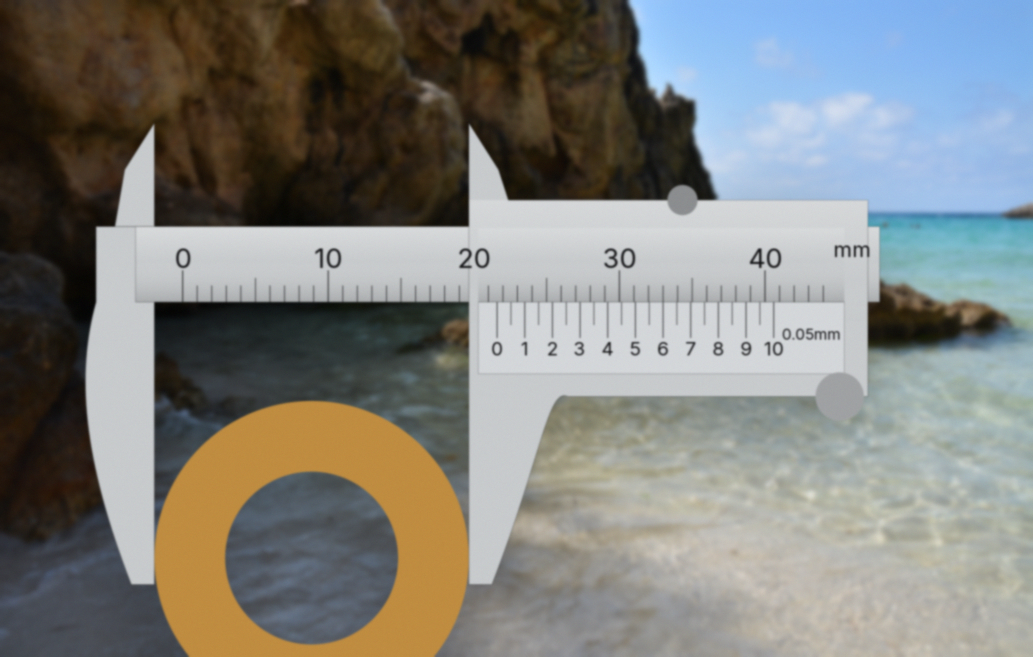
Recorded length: 21.6 mm
